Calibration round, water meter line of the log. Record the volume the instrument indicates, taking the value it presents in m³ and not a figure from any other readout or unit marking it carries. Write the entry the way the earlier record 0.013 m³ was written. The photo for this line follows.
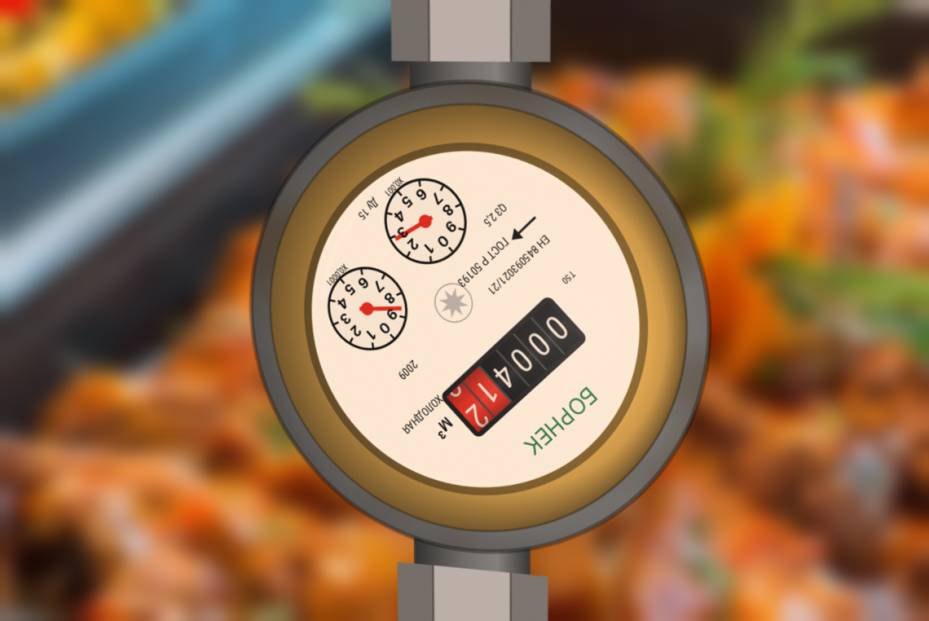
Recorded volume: 4.1228 m³
